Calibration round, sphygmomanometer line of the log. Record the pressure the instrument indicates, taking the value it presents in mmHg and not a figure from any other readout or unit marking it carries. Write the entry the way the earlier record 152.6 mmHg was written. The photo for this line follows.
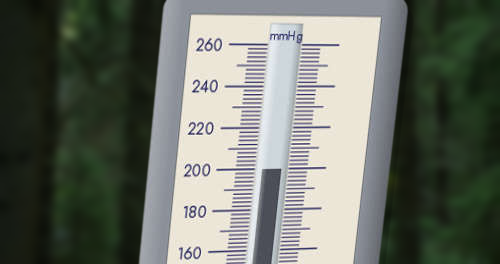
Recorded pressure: 200 mmHg
